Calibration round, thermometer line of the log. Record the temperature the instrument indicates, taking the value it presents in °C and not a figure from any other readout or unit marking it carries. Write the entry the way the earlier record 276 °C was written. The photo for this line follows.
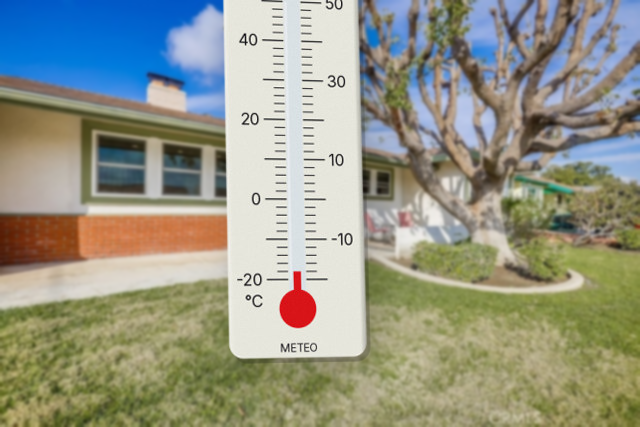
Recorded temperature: -18 °C
